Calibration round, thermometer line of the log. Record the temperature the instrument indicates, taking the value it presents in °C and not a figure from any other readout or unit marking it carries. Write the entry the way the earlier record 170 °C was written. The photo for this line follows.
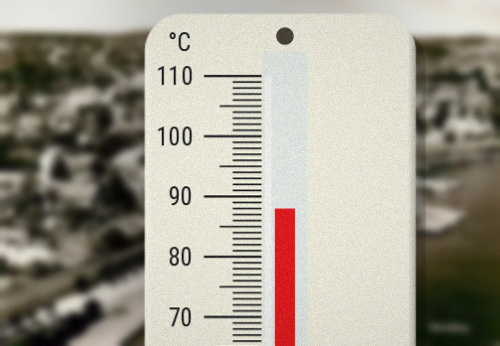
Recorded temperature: 88 °C
